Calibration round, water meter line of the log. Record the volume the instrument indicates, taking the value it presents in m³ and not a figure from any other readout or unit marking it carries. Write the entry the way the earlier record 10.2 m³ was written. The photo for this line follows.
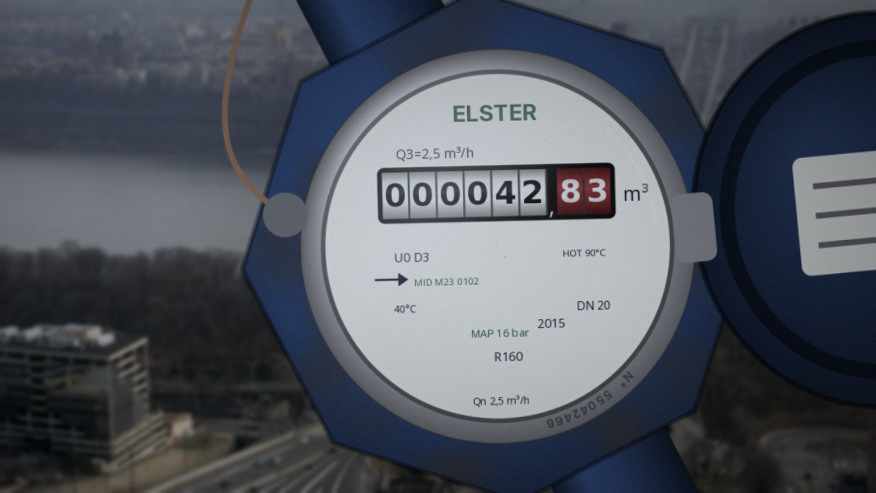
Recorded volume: 42.83 m³
